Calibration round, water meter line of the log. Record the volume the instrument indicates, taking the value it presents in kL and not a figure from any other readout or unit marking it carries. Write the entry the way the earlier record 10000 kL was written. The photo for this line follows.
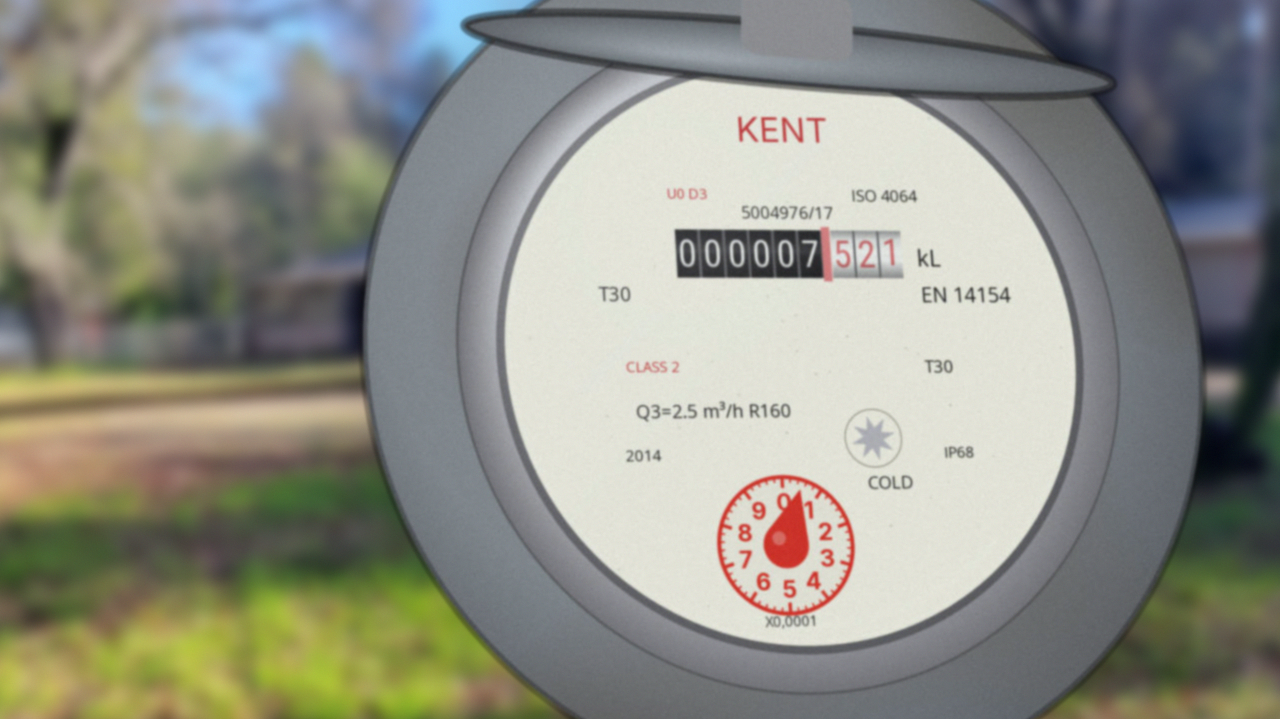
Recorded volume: 7.5210 kL
